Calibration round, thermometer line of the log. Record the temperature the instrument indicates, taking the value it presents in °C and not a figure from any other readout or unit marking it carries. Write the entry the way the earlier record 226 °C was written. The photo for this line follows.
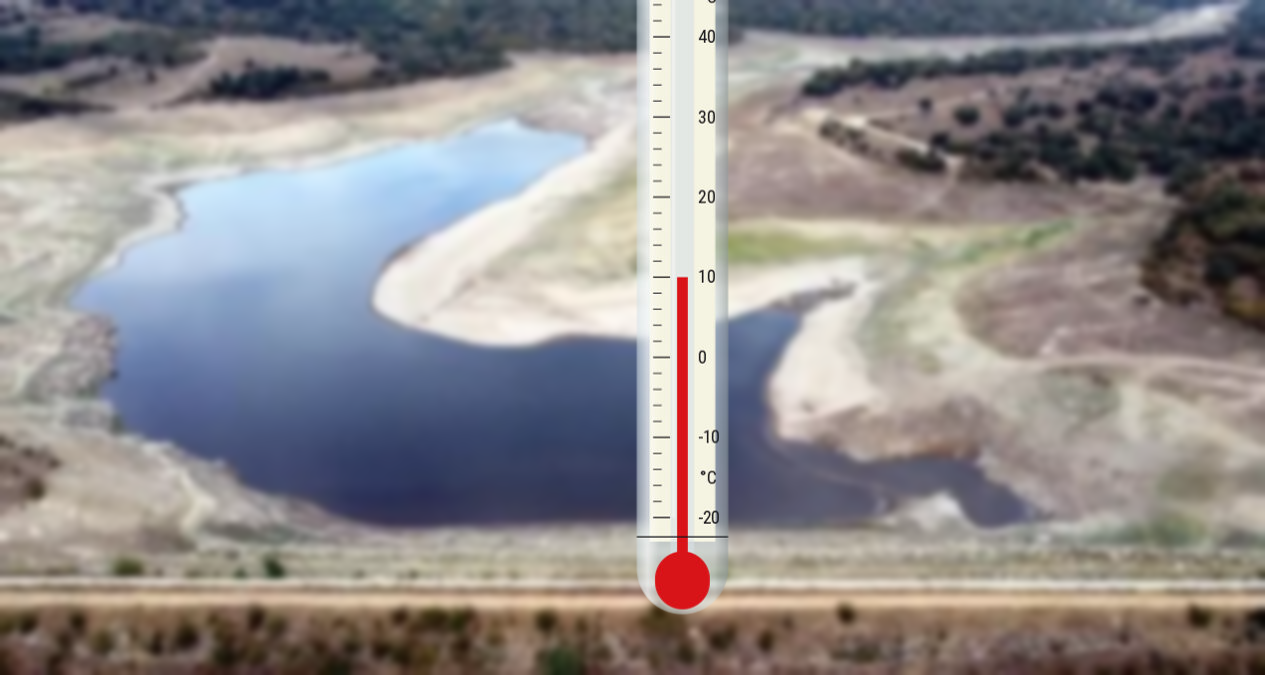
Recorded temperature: 10 °C
